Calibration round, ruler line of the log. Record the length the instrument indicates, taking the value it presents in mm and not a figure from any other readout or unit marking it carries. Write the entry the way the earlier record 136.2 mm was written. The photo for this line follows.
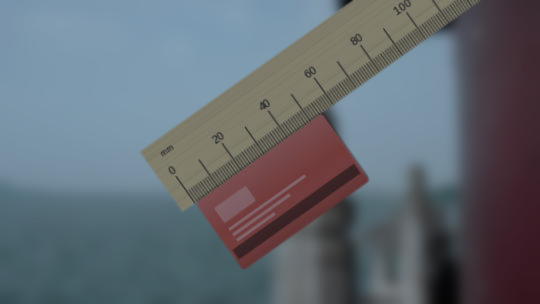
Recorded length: 55 mm
